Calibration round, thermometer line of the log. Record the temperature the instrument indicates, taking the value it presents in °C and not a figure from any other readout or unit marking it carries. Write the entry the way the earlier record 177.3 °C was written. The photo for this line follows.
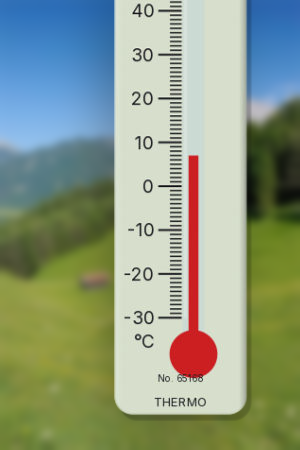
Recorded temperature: 7 °C
